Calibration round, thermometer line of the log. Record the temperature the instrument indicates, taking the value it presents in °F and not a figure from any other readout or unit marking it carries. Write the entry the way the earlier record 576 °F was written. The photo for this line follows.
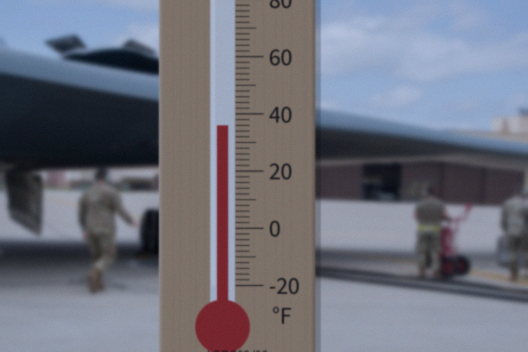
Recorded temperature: 36 °F
